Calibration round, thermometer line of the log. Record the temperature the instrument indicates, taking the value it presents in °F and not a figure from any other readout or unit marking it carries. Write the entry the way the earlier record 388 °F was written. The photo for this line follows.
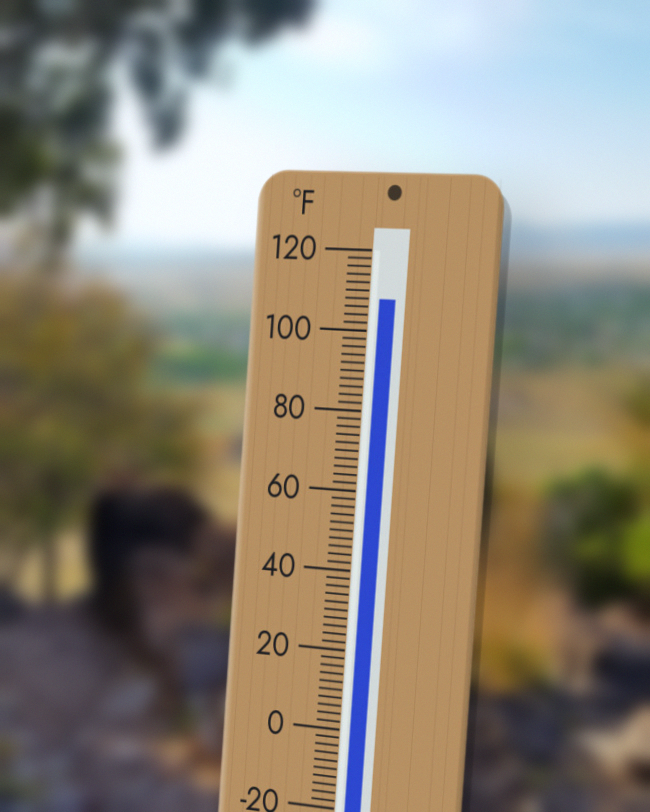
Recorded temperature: 108 °F
